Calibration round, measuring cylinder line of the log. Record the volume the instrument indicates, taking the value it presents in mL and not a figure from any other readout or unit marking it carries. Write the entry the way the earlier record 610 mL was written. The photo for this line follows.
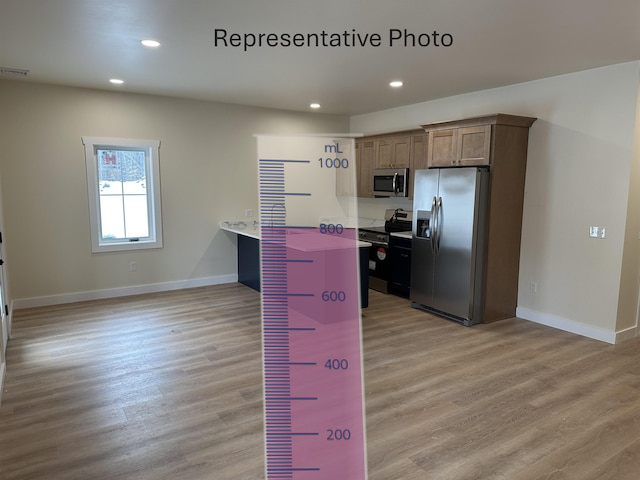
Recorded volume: 800 mL
